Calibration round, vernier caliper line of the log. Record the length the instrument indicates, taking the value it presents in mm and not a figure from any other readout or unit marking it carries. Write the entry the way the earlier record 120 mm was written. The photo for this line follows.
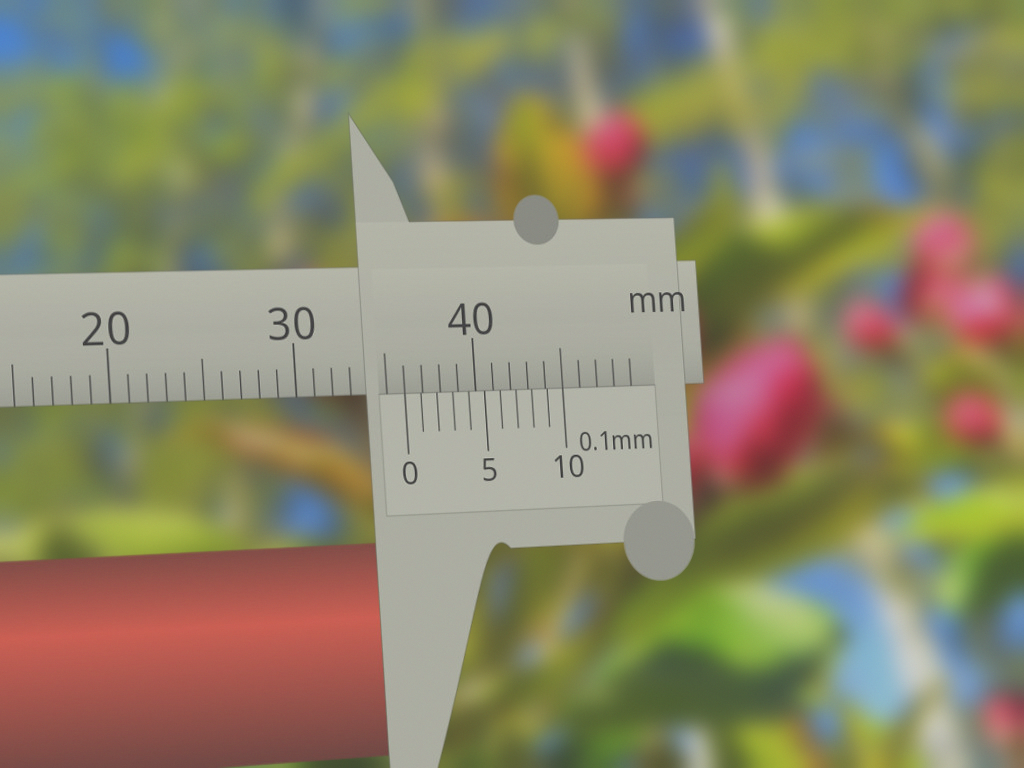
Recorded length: 36.0 mm
